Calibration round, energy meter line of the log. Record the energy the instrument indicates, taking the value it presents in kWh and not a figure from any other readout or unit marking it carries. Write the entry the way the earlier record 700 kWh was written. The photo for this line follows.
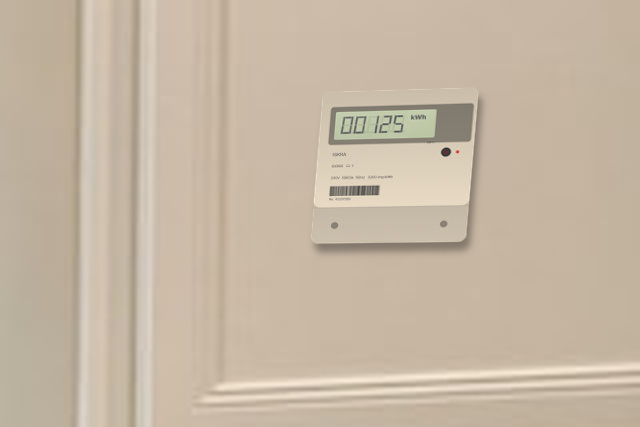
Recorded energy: 125 kWh
